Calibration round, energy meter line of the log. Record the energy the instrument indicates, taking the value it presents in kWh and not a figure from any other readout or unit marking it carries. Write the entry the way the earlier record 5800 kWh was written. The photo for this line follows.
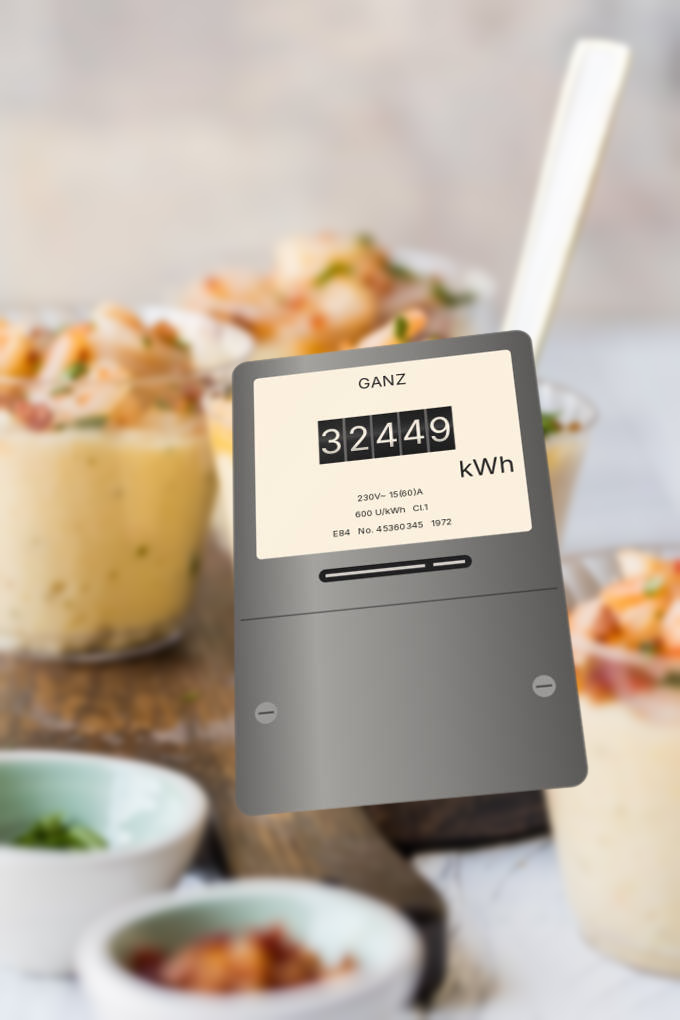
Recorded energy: 32449 kWh
